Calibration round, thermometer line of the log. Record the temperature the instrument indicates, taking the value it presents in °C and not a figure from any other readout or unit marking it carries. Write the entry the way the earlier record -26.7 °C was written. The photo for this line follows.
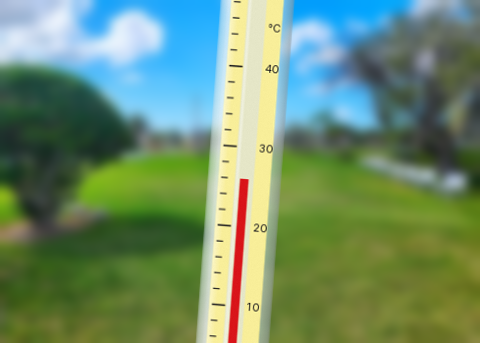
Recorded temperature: 26 °C
